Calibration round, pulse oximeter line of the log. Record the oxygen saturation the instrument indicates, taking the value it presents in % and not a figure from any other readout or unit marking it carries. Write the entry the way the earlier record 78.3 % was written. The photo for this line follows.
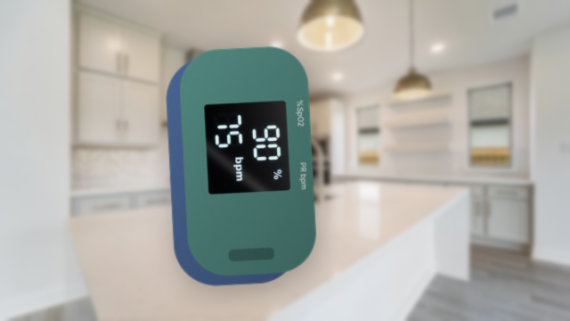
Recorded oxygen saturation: 90 %
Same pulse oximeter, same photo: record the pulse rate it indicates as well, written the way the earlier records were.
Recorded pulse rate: 75 bpm
